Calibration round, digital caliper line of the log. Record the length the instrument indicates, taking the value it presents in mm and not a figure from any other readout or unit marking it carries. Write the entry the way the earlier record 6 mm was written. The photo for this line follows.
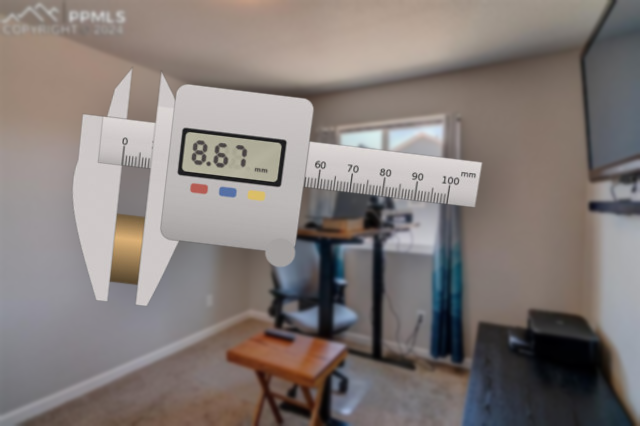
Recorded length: 8.67 mm
